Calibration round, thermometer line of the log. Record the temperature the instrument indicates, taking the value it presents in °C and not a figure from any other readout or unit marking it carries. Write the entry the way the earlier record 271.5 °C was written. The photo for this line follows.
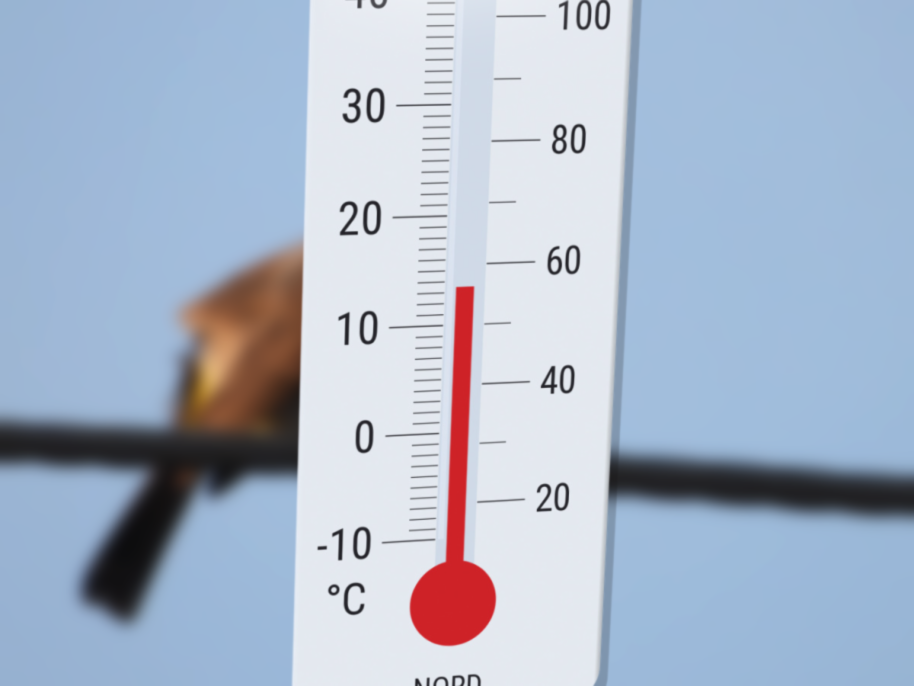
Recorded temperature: 13.5 °C
